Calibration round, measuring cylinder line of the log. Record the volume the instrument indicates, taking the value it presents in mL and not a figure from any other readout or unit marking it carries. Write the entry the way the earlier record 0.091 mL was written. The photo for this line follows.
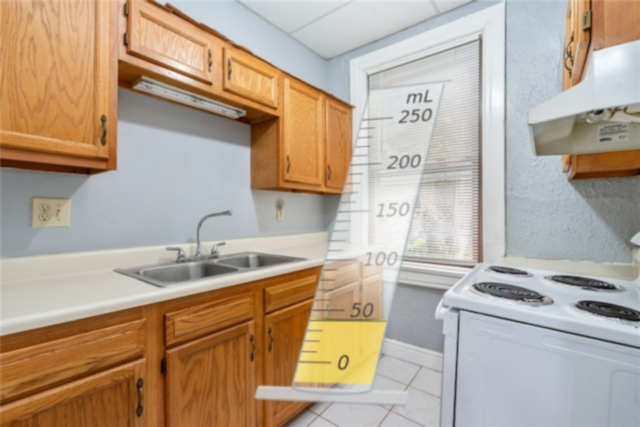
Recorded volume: 40 mL
